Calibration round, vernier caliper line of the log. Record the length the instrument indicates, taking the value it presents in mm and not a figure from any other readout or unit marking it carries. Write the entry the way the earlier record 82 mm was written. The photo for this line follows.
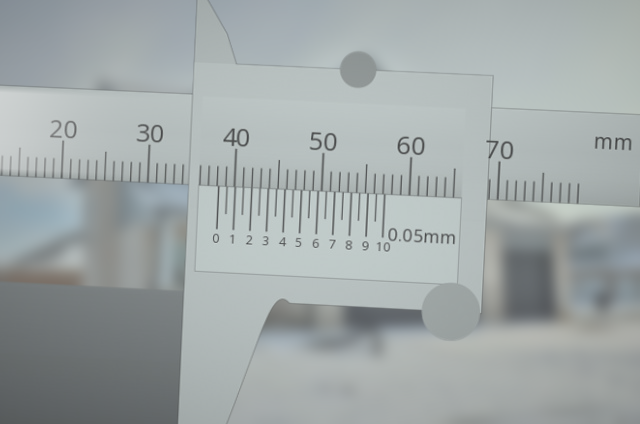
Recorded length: 38.2 mm
